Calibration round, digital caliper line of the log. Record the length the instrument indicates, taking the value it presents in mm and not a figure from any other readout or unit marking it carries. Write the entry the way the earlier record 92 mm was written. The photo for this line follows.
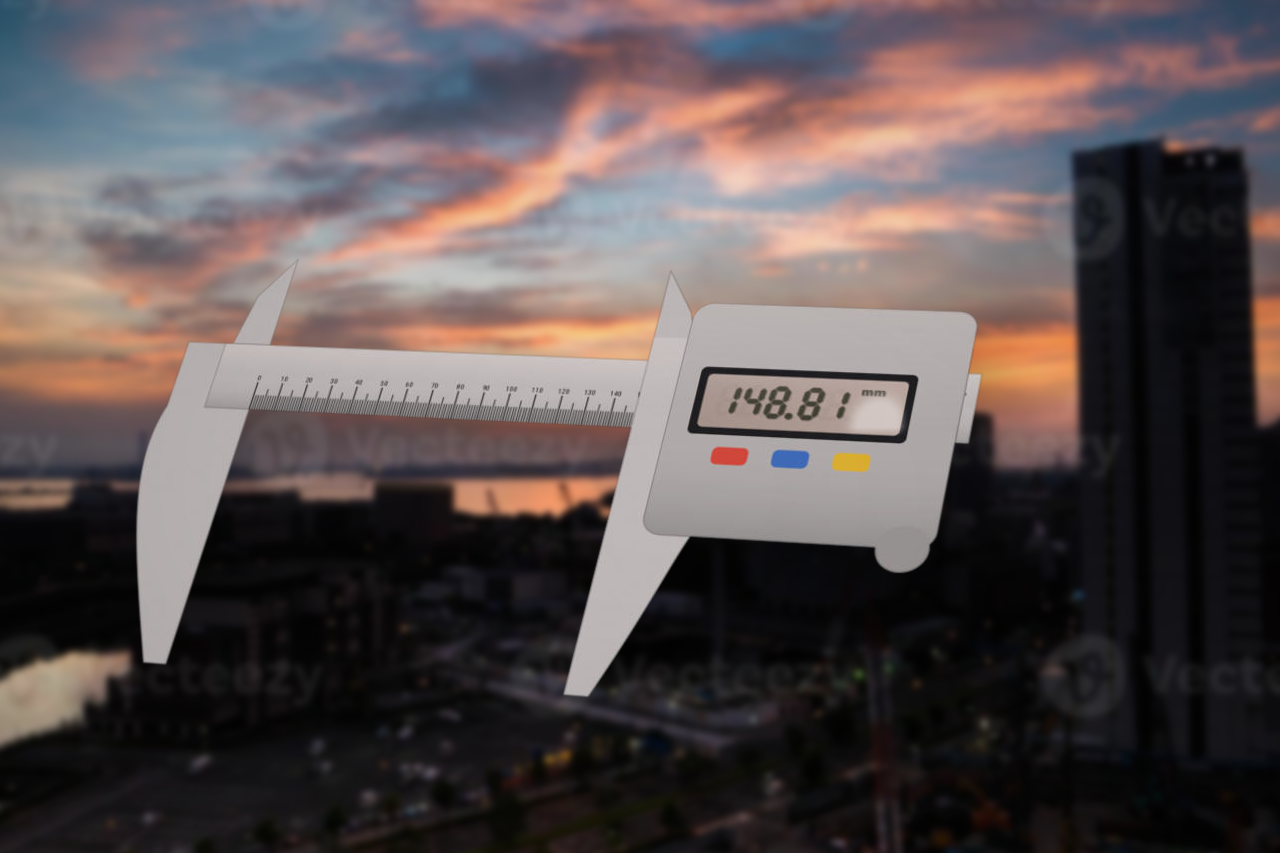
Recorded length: 148.81 mm
